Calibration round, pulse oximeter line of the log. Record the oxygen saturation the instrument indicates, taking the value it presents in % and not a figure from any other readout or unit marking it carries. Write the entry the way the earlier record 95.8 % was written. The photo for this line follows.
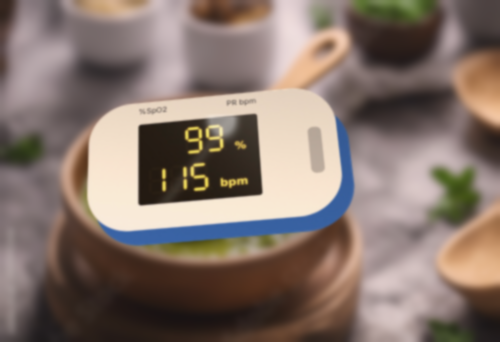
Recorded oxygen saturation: 99 %
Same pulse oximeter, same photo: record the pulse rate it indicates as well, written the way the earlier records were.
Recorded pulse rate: 115 bpm
